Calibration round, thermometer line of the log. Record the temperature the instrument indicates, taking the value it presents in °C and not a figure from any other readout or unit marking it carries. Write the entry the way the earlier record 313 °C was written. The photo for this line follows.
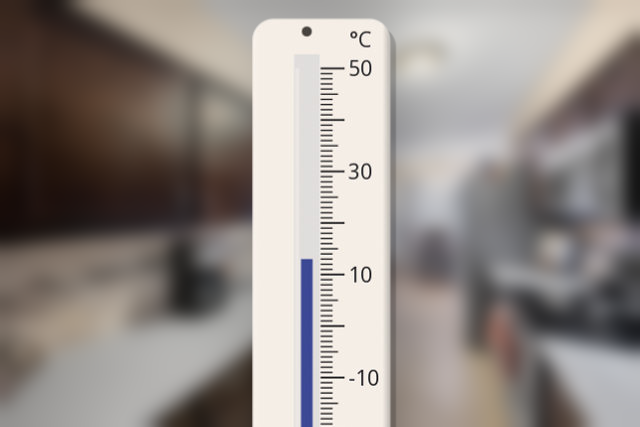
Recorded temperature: 13 °C
